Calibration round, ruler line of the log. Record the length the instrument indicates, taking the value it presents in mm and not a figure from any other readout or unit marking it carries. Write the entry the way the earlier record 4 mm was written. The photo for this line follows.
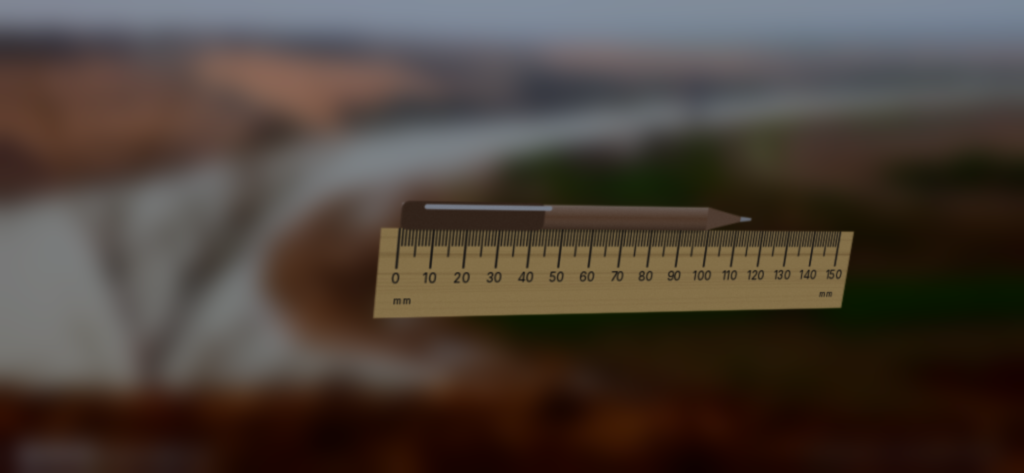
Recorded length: 115 mm
